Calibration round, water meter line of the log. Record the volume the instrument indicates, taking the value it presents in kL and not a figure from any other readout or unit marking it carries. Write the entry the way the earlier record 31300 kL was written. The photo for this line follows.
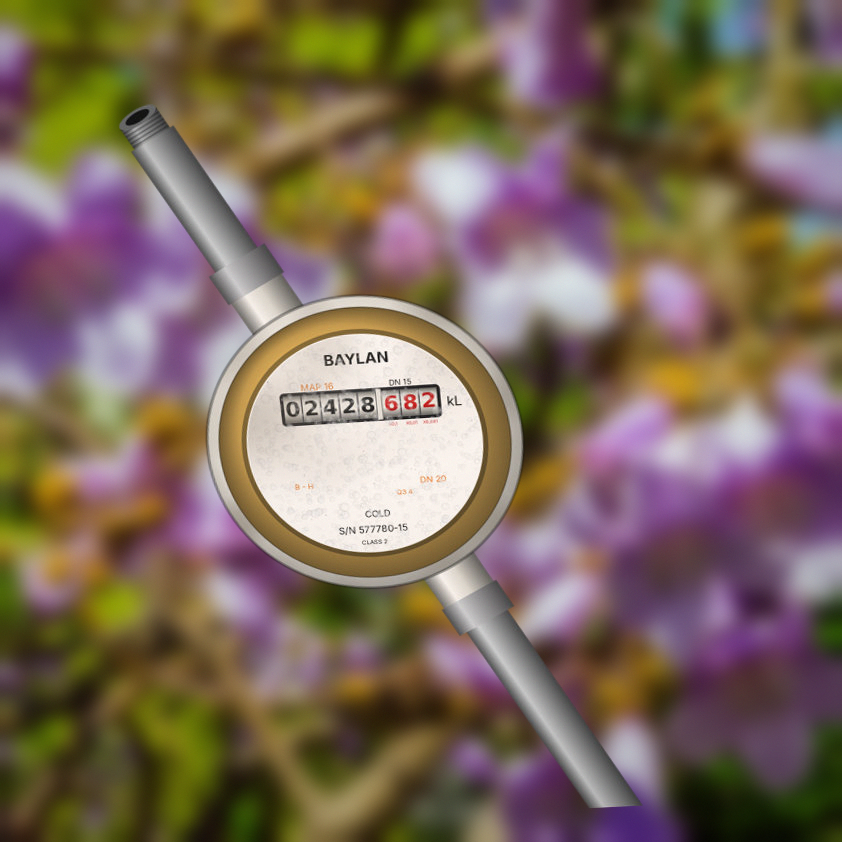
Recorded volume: 2428.682 kL
